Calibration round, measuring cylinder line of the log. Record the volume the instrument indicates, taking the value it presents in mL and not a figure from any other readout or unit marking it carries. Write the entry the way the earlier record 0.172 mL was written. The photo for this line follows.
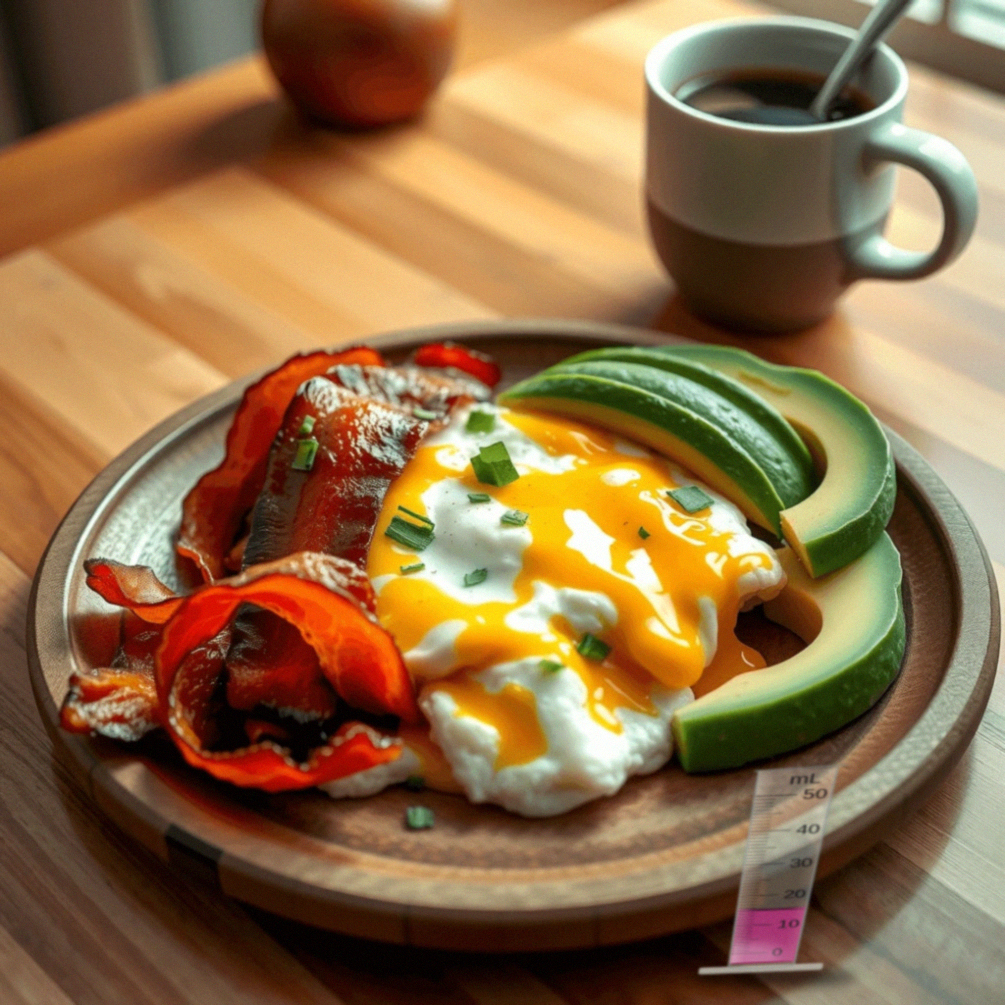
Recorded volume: 15 mL
